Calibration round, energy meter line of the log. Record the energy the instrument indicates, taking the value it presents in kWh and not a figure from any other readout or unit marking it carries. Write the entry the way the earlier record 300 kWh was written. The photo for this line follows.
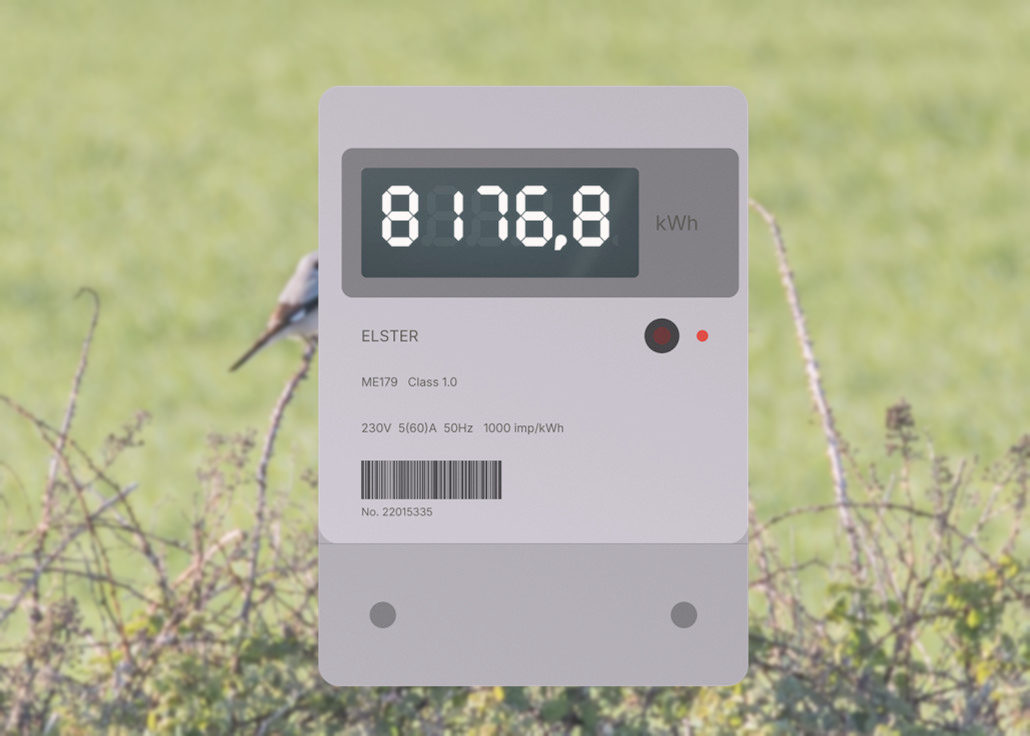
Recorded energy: 8176.8 kWh
